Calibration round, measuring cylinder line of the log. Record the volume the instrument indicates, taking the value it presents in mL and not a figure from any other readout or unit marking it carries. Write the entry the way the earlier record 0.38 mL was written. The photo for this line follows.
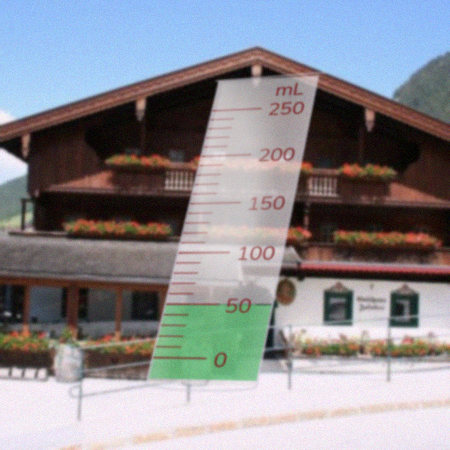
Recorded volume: 50 mL
